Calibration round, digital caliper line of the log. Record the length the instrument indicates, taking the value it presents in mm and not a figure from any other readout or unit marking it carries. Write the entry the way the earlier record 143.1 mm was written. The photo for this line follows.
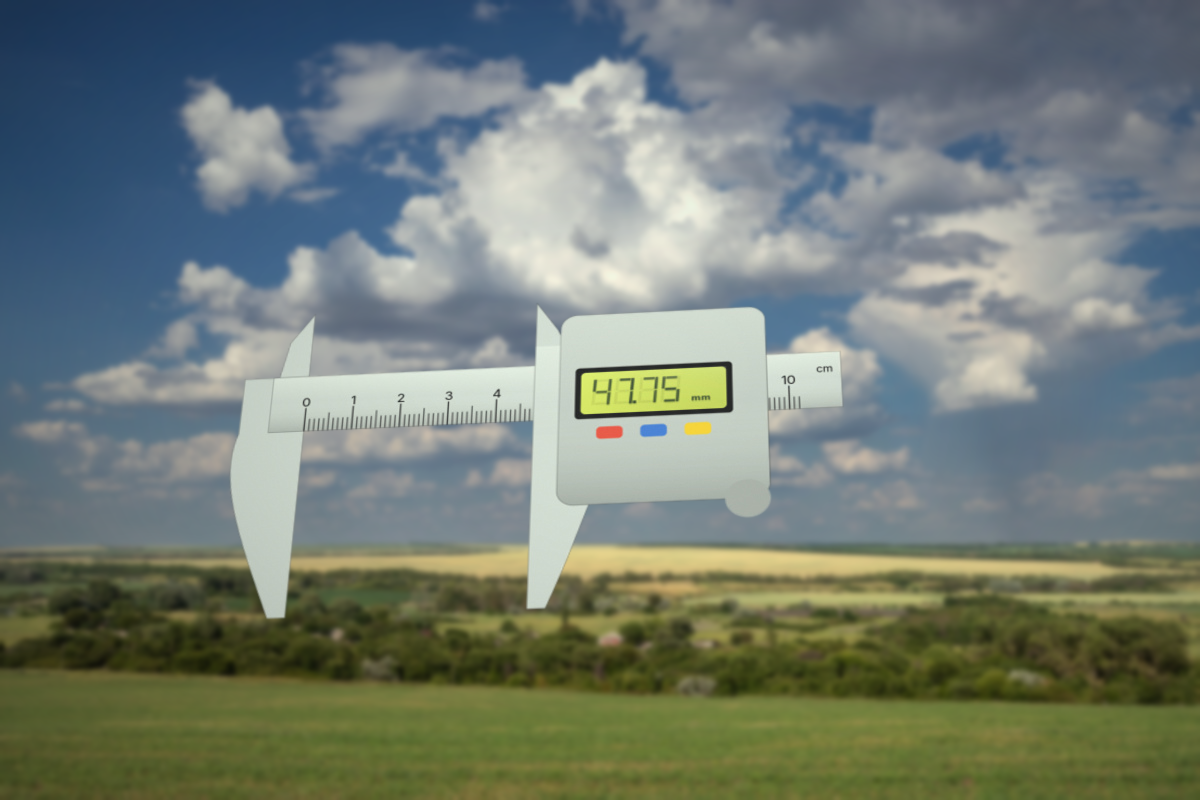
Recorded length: 47.75 mm
